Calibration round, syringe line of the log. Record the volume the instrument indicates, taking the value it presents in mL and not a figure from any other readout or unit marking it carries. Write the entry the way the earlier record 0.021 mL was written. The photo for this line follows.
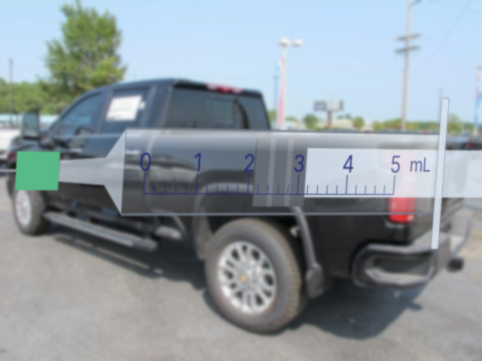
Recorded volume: 2.1 mL
